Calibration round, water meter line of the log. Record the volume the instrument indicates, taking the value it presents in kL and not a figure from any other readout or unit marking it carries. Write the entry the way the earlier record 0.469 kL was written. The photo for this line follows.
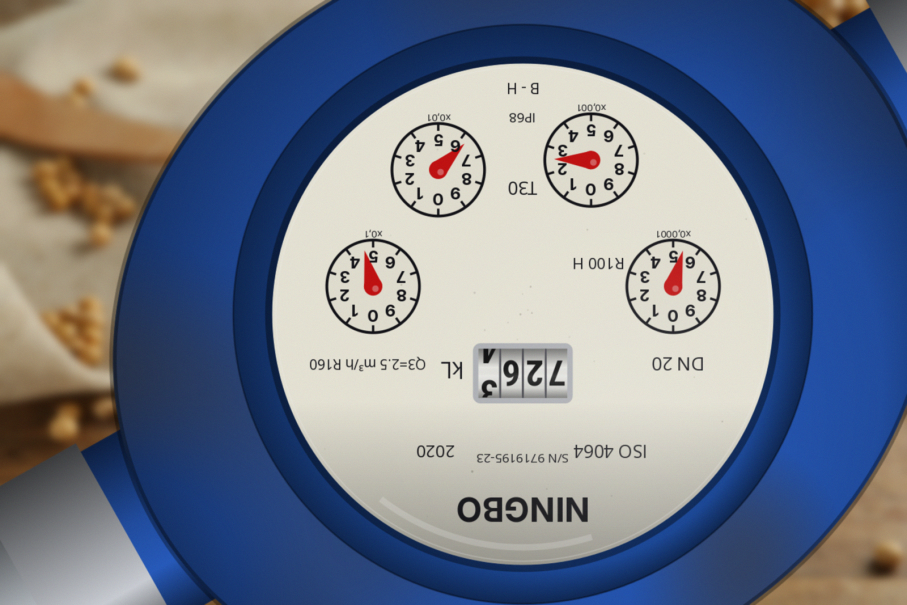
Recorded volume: 7263.4625 kL
